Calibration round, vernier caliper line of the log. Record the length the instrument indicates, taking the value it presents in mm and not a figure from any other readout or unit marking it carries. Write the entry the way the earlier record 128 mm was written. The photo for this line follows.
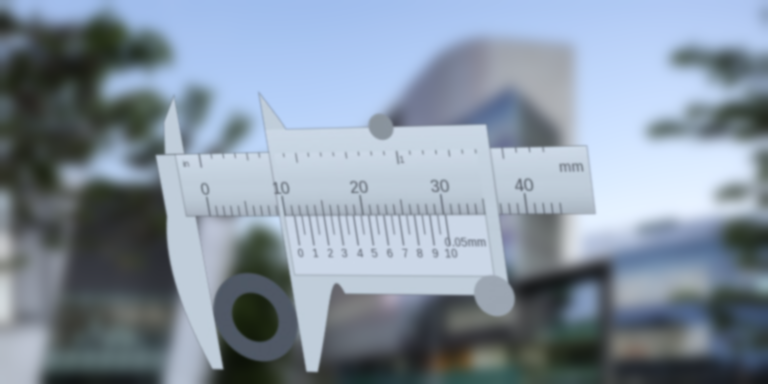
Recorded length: 11.2 mm
